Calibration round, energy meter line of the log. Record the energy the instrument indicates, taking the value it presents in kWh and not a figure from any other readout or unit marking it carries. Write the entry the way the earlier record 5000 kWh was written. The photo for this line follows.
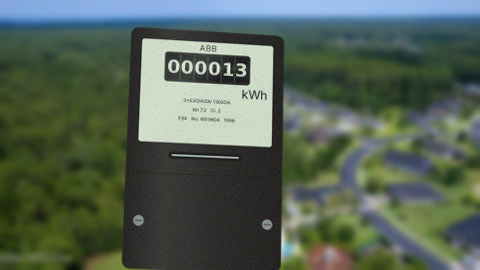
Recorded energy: 13 kWh
